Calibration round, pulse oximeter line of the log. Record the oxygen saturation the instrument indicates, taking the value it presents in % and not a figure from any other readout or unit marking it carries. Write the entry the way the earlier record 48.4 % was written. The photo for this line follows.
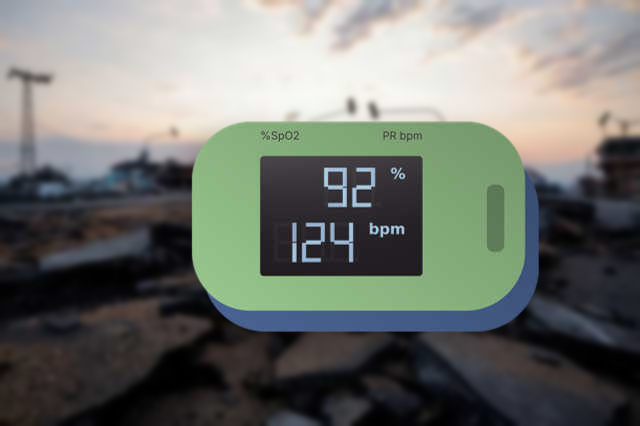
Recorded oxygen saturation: 92 %
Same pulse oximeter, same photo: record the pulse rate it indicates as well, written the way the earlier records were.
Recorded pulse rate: 124 bpm
